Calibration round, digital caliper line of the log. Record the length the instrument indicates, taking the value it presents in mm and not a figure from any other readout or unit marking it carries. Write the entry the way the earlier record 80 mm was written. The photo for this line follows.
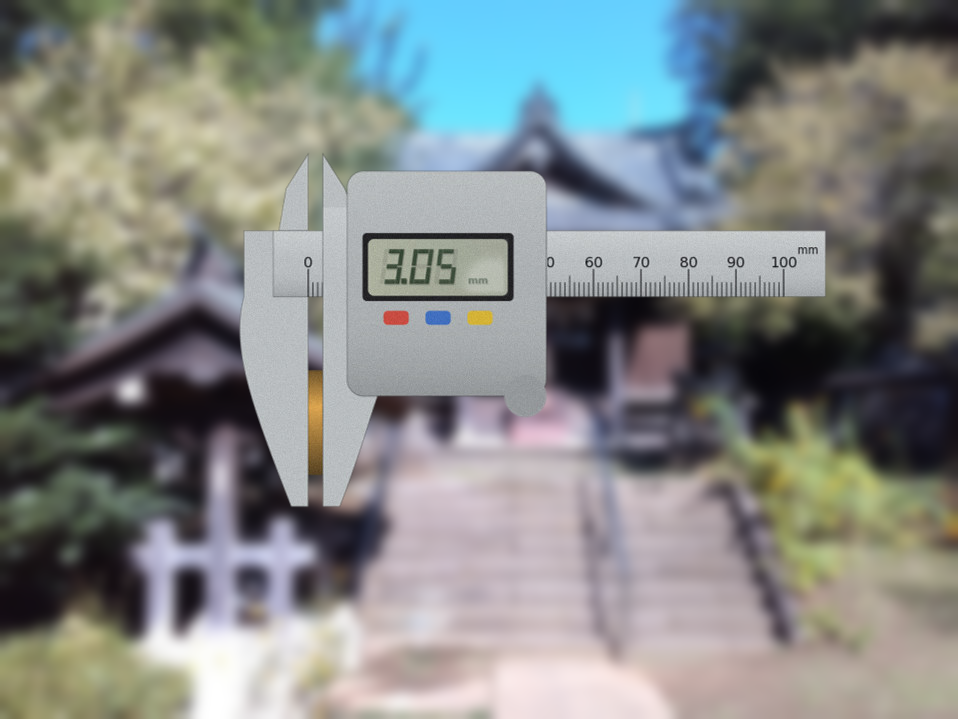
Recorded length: 3.05 mm
